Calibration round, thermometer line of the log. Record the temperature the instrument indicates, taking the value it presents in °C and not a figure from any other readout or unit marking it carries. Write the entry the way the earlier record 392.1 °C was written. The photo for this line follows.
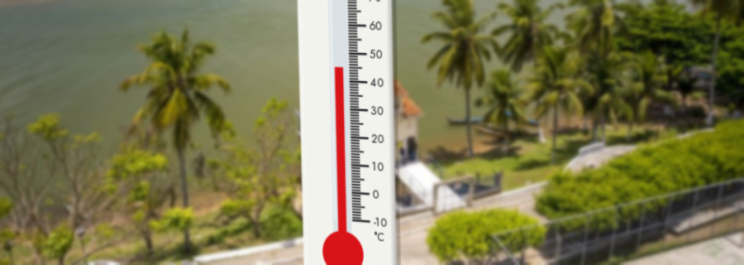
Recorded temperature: 45 °C
